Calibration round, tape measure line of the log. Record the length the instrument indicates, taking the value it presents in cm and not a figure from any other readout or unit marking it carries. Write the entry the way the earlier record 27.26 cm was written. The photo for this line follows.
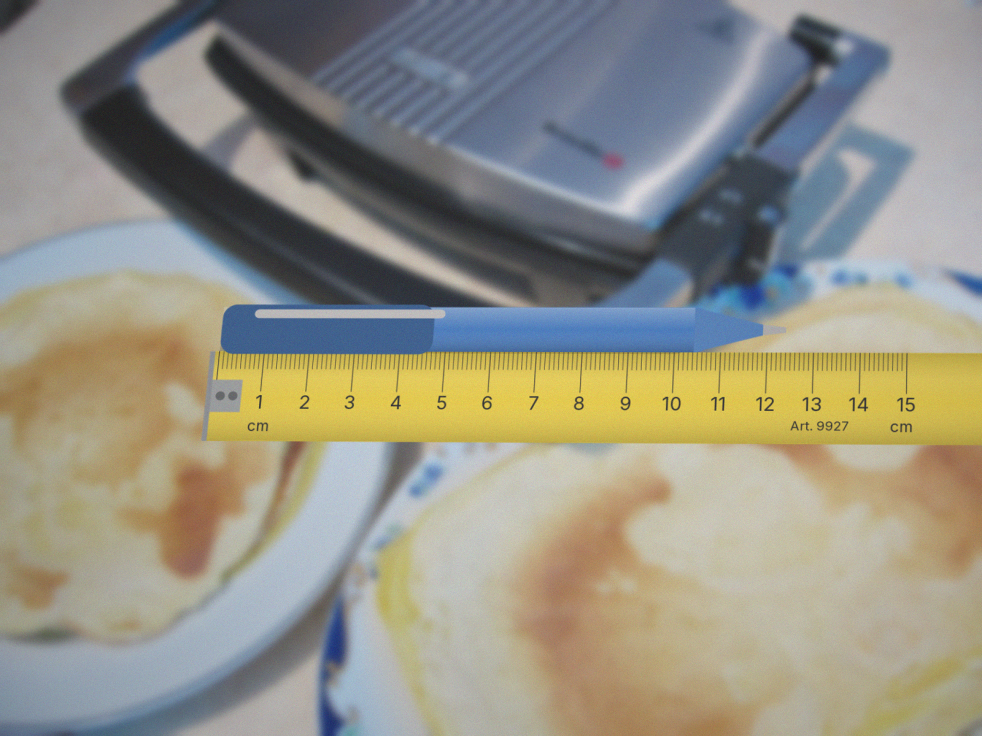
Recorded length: 12.4 cm
